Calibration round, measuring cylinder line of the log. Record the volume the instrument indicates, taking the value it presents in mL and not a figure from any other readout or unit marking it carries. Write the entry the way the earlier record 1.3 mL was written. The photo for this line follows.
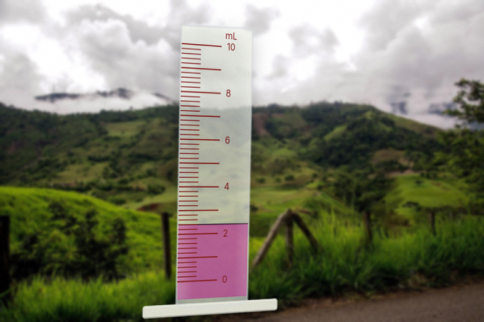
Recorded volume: 2.4 mL
